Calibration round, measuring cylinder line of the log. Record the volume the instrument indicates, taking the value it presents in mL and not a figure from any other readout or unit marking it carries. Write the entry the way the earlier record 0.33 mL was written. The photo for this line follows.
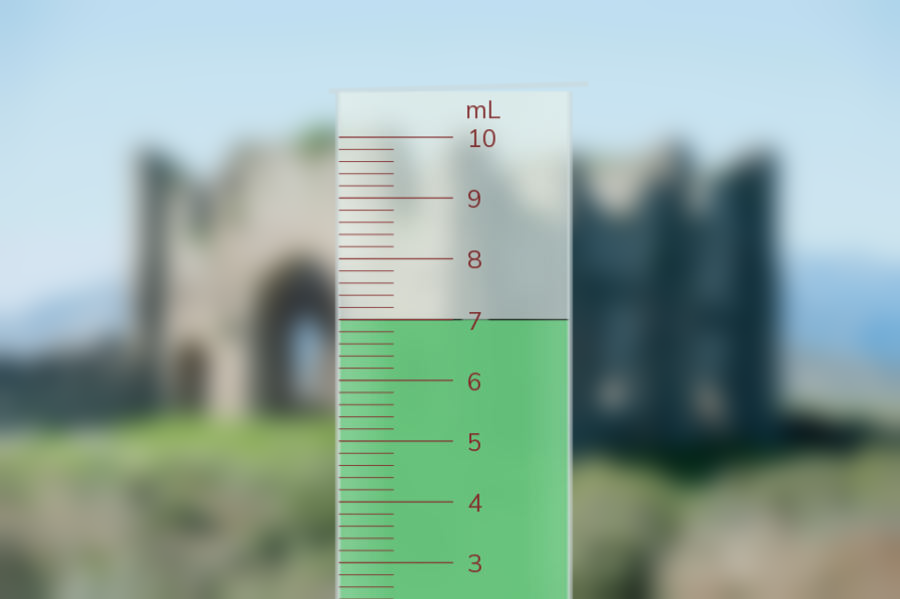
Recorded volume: 7 mL
